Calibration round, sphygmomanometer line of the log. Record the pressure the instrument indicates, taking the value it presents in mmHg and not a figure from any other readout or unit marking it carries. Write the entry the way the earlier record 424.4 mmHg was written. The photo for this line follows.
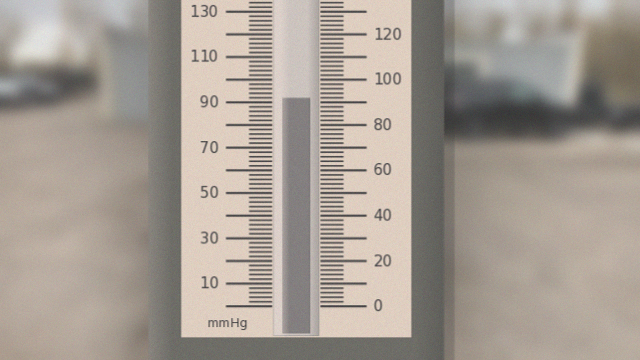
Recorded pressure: 92 mmHg
